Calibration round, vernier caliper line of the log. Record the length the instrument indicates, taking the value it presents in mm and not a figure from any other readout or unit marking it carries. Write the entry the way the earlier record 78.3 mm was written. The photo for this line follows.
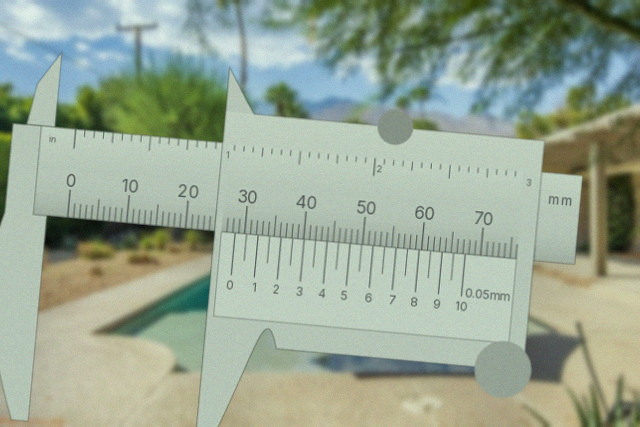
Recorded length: 28.4 mm
